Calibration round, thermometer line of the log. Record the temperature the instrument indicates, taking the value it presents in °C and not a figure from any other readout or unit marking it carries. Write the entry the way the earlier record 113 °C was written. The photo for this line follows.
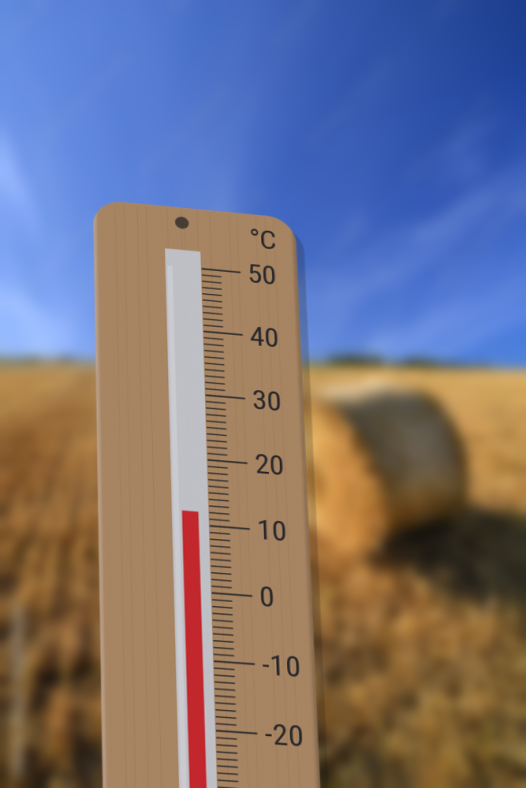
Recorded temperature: 12 °C
